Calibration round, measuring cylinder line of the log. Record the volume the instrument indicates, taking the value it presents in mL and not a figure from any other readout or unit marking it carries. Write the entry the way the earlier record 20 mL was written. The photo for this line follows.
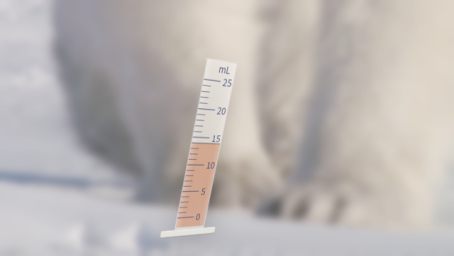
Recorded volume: 14 mL
